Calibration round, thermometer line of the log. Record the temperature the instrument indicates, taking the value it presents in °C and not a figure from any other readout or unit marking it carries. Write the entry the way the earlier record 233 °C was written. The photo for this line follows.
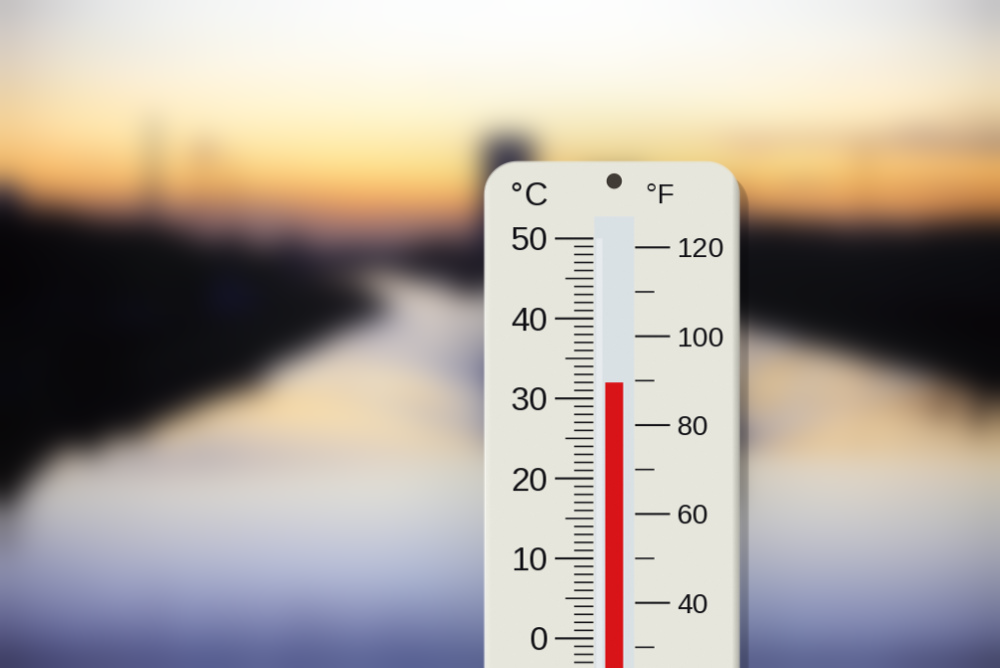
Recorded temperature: 32 °C
